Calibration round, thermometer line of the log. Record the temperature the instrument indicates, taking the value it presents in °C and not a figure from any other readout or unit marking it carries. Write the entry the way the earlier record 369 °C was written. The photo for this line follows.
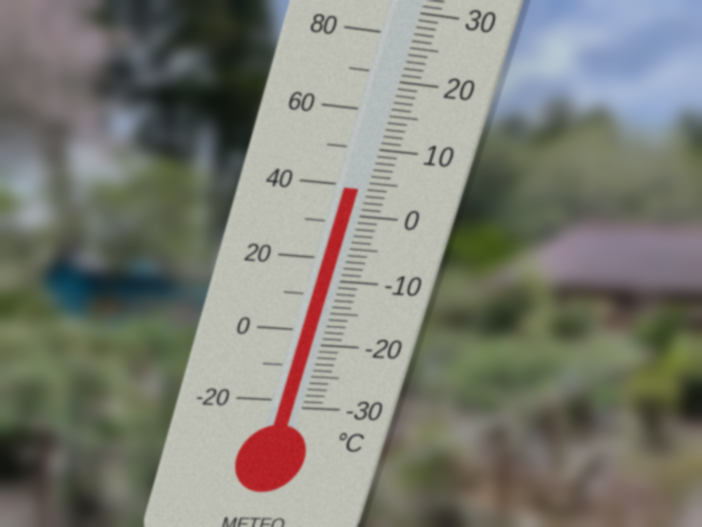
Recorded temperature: 4 °C
